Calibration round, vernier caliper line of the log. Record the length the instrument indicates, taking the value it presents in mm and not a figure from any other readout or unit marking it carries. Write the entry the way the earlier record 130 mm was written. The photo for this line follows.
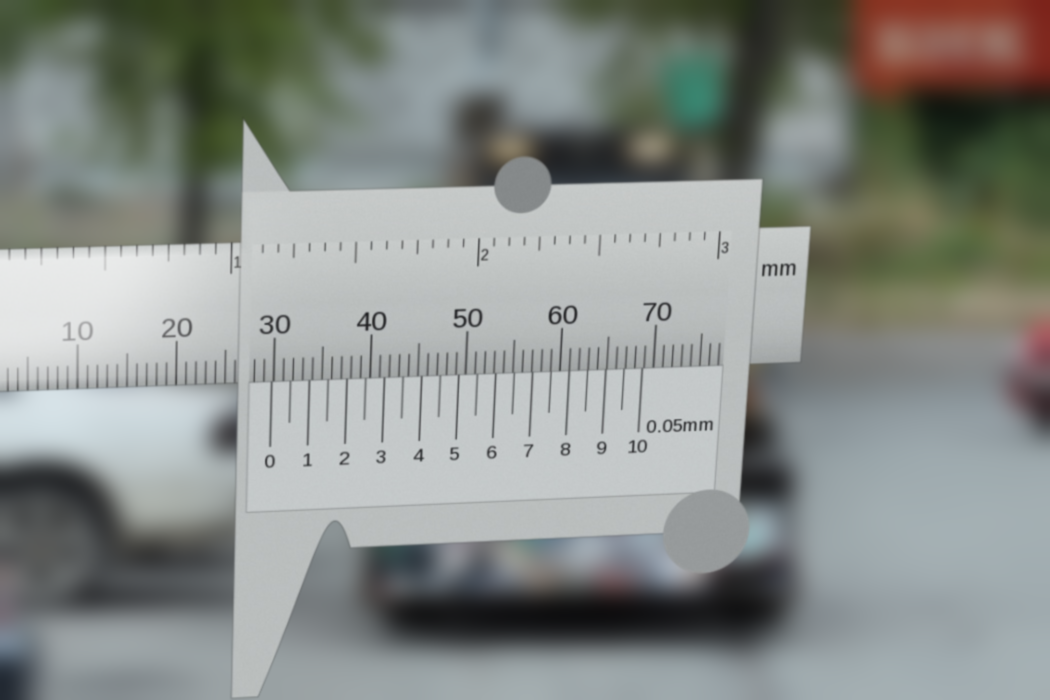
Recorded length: 29.8 mm
